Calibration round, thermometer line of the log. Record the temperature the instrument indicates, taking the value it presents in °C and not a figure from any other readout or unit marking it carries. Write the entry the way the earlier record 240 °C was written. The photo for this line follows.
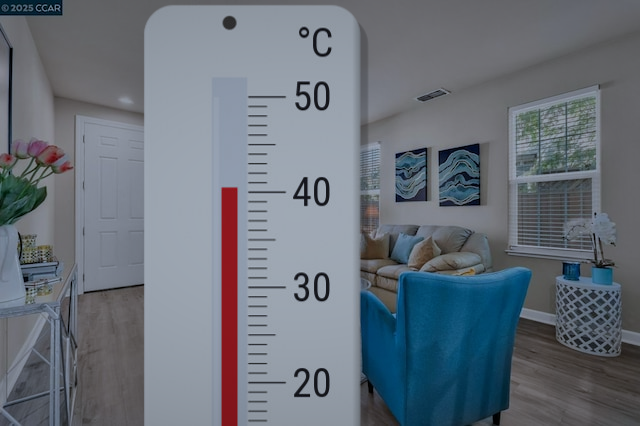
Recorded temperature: 40.5 °C
